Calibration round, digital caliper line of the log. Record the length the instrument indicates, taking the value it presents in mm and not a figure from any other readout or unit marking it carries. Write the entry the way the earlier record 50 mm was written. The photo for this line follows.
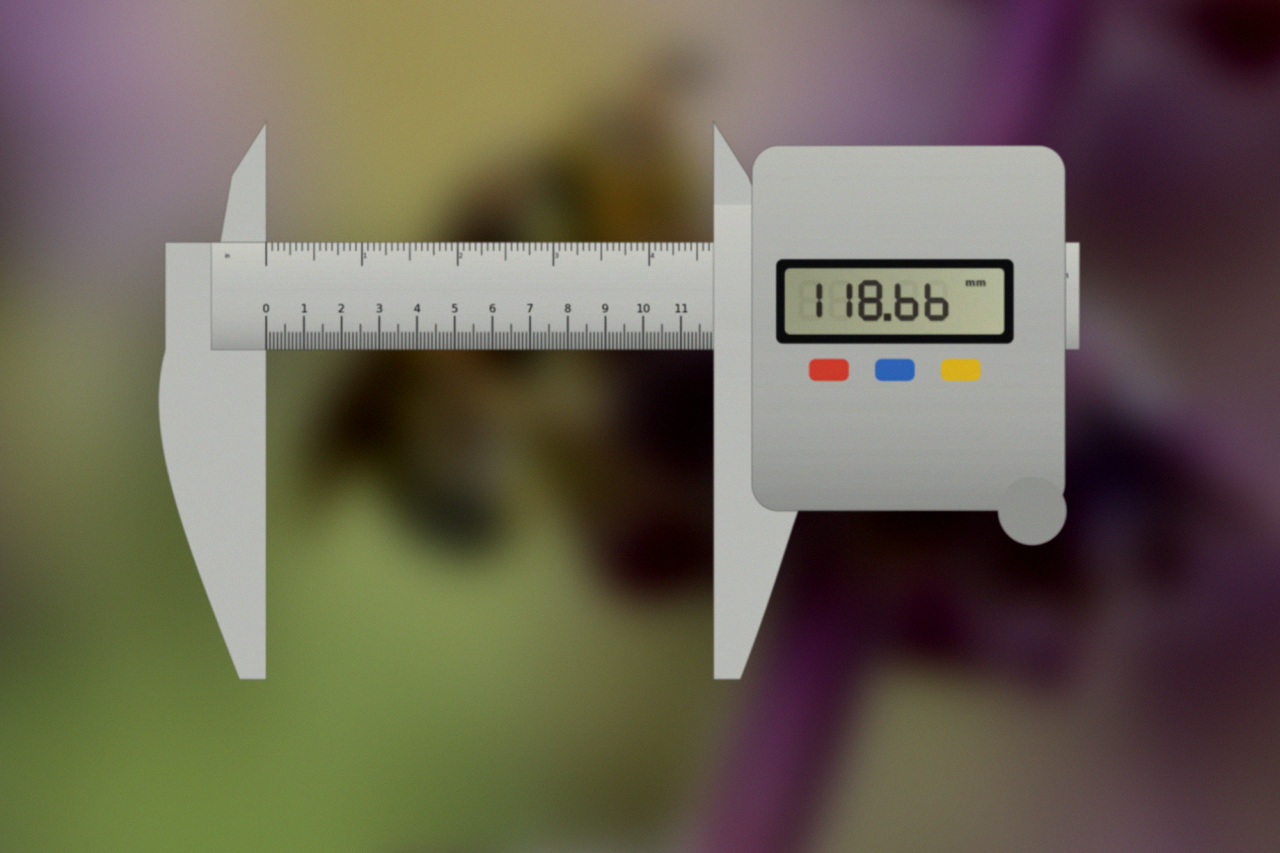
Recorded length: 118.66 mm
